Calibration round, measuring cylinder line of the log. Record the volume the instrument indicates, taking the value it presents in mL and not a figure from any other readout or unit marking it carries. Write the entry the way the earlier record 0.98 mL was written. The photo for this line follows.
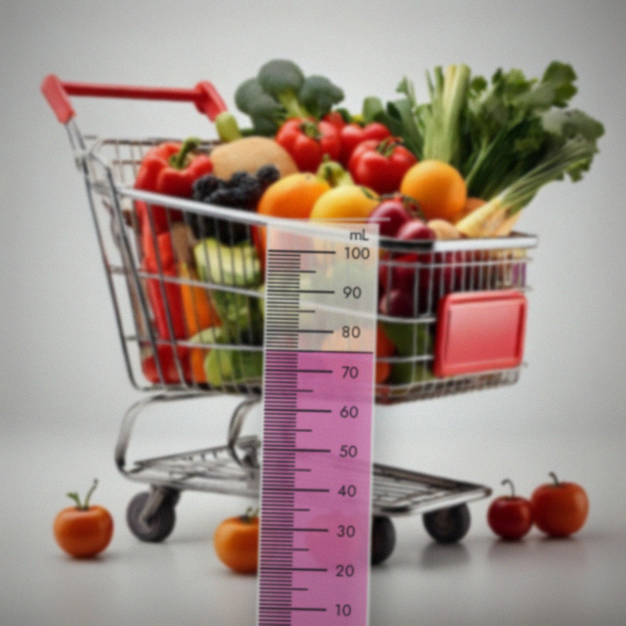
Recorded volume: 75 mL
